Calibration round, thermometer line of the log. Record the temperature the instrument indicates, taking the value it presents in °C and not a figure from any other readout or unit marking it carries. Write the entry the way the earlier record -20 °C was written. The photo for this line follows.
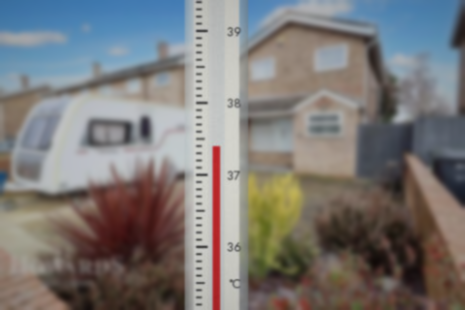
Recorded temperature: 37.4 °C
